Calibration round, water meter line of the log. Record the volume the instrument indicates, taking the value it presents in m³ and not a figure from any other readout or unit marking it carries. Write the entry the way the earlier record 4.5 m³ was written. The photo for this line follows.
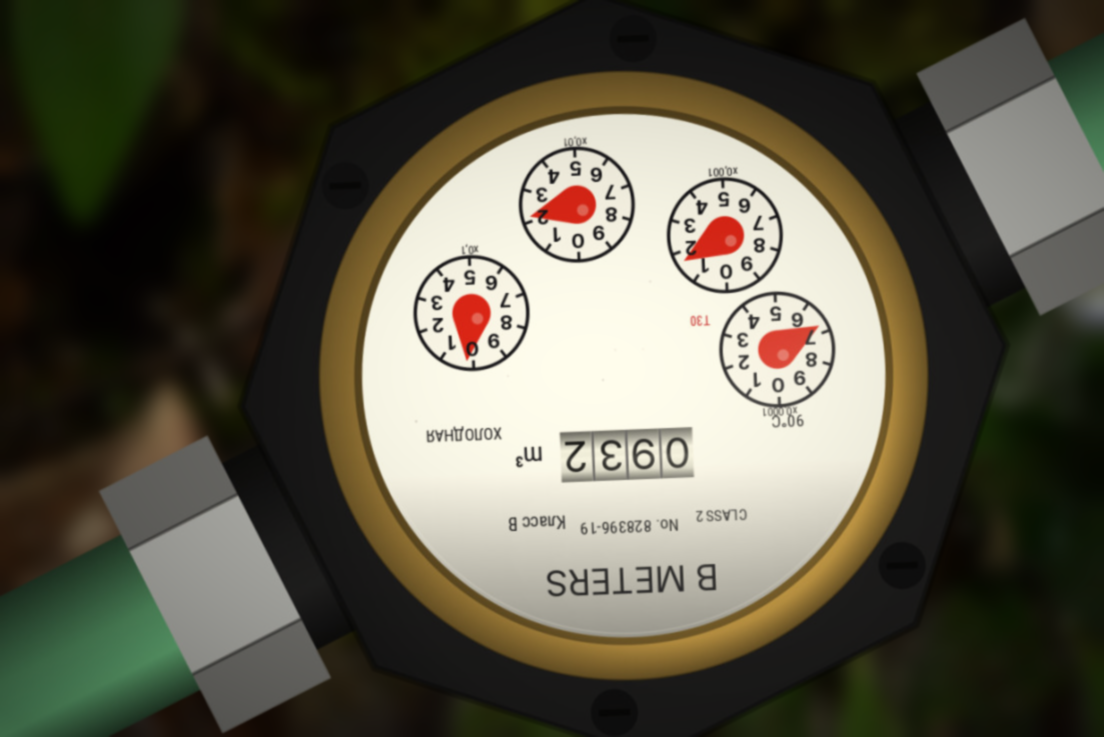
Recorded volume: 932.0216 m³
